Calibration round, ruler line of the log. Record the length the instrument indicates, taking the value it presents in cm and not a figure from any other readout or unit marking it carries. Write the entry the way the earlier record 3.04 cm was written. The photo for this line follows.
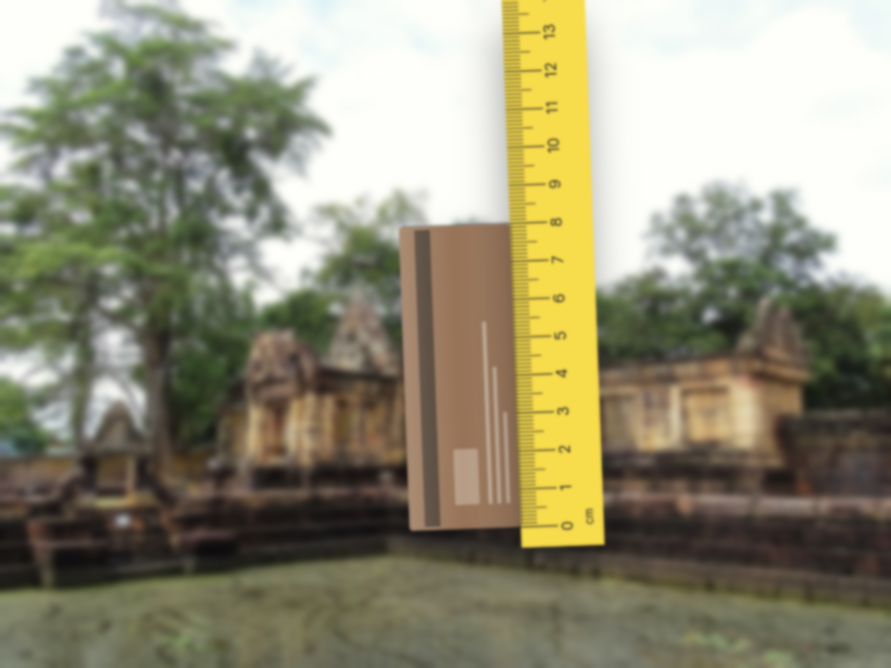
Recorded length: 8 cm
